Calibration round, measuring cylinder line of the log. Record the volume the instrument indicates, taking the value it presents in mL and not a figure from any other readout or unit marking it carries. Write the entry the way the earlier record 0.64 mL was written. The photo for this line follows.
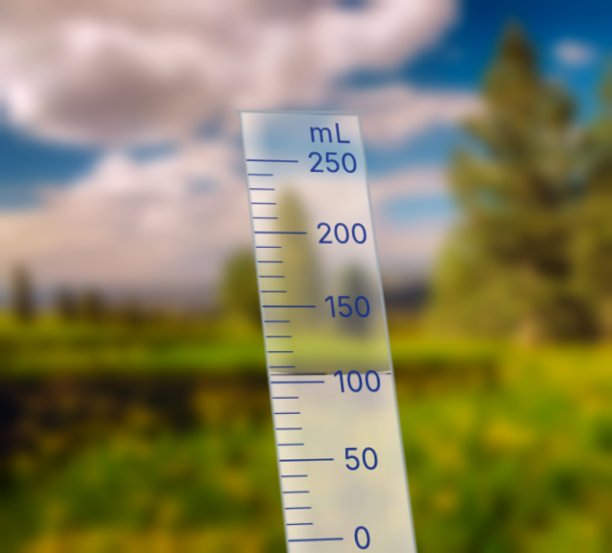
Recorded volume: 105 mL
